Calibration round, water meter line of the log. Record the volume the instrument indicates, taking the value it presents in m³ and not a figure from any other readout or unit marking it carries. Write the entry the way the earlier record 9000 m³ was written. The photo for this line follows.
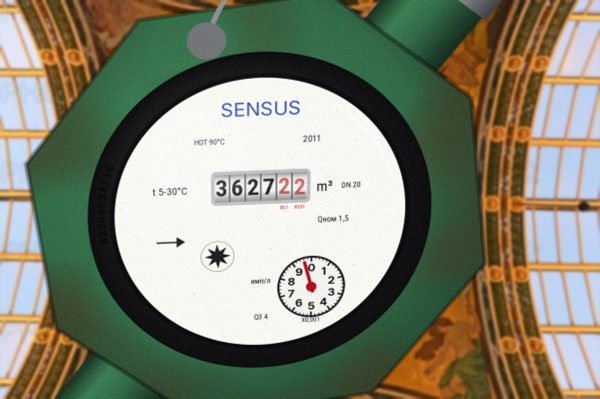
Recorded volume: 3627.219 m³
